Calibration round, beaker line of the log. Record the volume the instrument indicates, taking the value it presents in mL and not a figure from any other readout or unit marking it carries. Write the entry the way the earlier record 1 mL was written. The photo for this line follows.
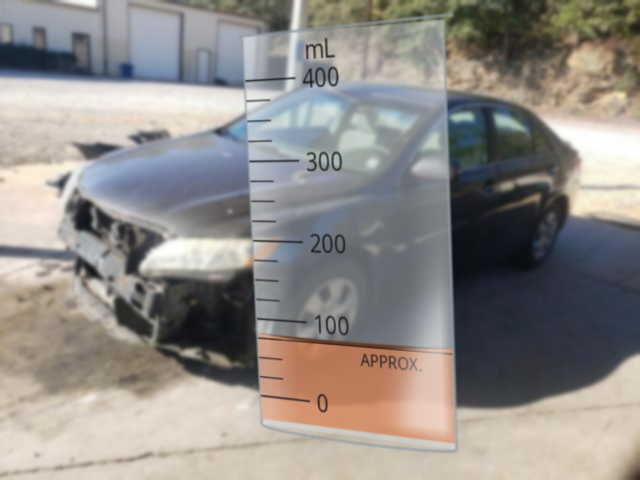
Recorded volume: 75 mL
